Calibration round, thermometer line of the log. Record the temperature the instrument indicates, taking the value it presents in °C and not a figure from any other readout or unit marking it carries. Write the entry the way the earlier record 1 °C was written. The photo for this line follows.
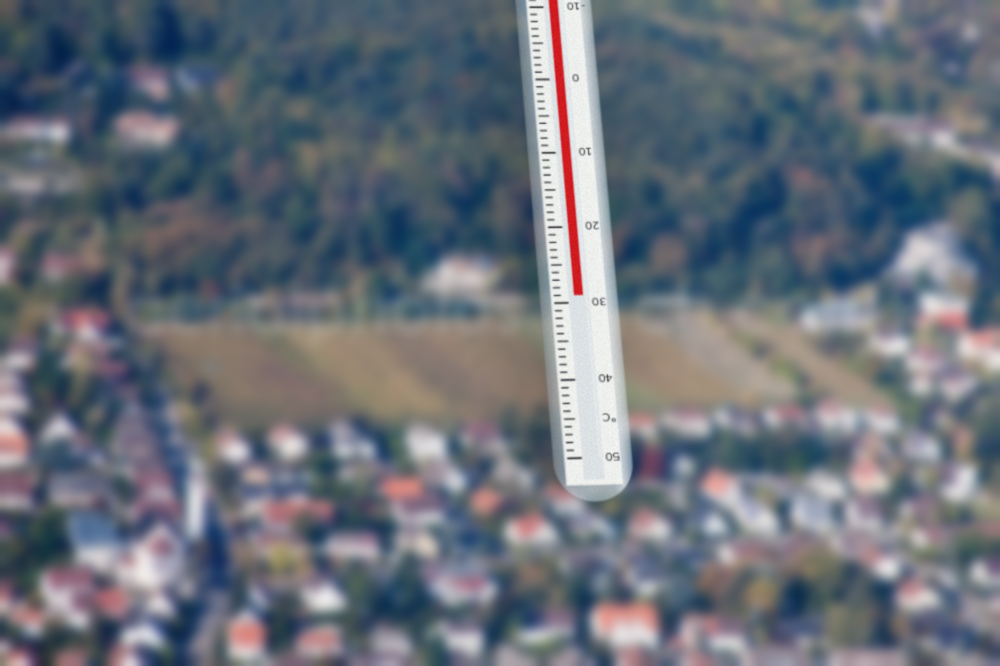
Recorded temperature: 29 °C
